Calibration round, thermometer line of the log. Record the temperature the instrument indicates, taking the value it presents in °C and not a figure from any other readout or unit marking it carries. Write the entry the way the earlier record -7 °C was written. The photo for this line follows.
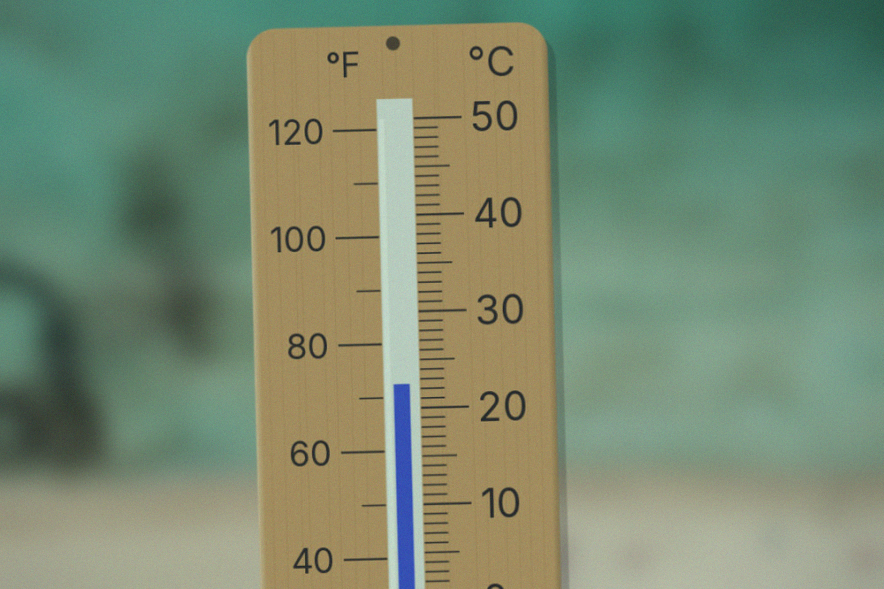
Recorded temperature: 22.5 °C
